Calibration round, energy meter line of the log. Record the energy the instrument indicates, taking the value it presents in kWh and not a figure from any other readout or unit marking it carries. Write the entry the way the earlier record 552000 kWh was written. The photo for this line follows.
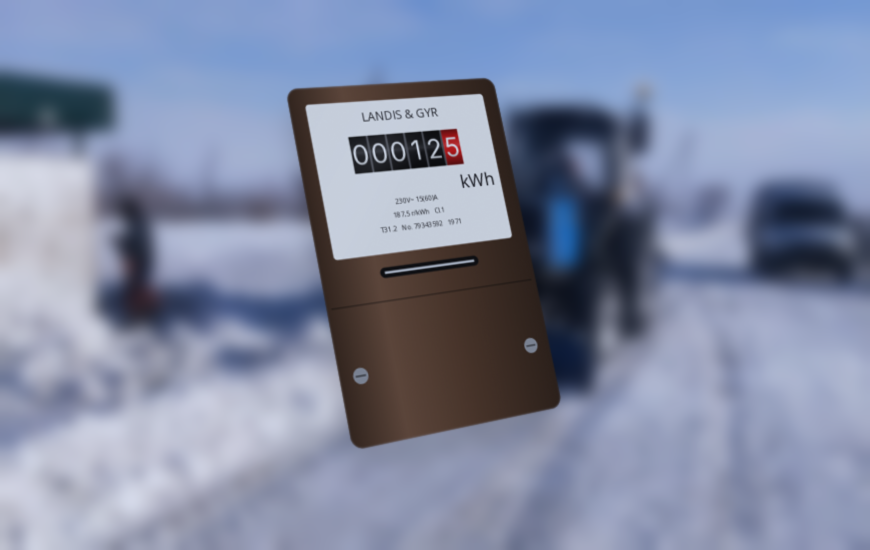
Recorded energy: 12.5 kWh
